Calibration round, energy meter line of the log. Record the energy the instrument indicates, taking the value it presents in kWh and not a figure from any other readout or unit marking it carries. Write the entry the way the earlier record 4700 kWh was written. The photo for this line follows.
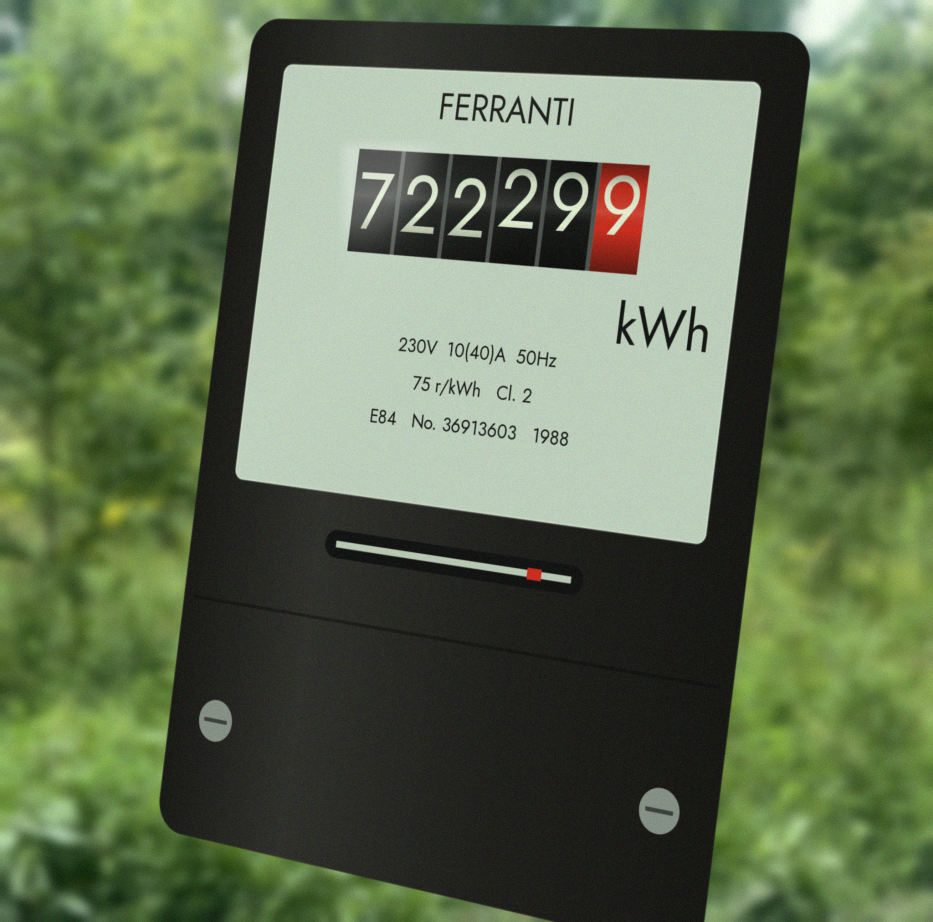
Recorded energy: 72229.9 kWh
